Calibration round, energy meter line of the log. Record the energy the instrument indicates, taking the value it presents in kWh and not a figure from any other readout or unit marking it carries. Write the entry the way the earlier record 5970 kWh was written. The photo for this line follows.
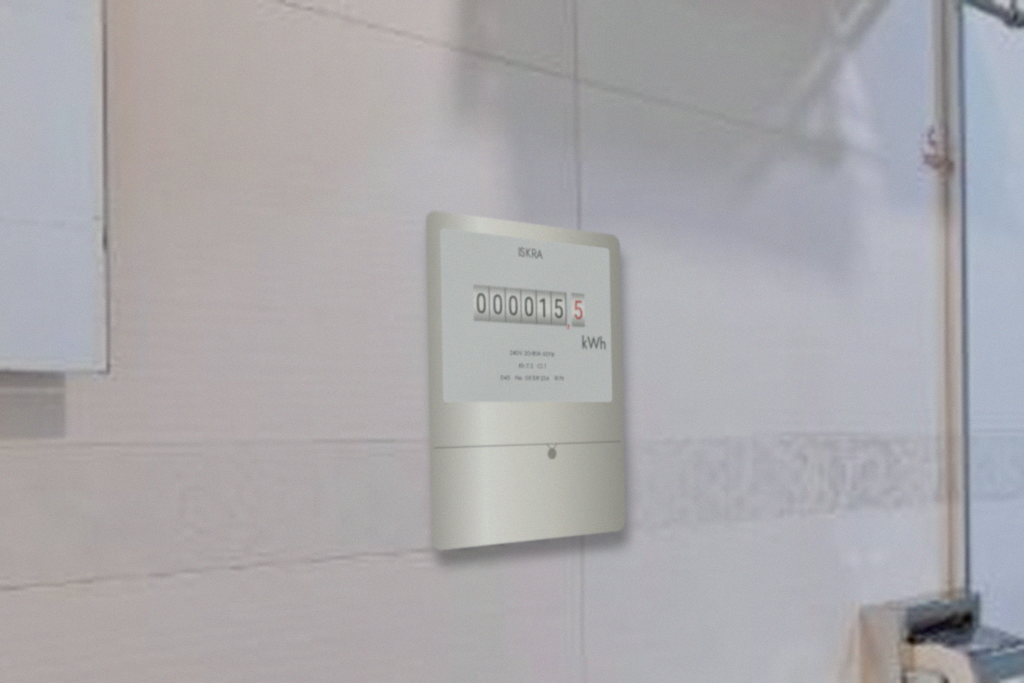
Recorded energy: 15.5 kWh
